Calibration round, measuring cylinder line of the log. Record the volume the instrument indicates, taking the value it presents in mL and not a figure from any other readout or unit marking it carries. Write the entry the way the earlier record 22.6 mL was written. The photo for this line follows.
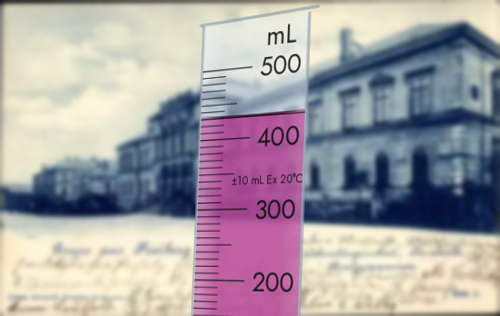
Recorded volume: 430 mL
